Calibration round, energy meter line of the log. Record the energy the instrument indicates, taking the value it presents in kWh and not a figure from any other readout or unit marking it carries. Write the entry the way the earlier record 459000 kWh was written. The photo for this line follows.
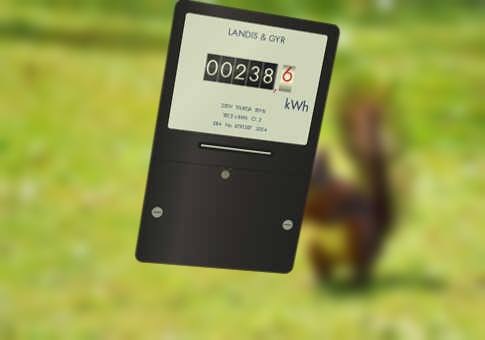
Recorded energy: 238.6 kWh
